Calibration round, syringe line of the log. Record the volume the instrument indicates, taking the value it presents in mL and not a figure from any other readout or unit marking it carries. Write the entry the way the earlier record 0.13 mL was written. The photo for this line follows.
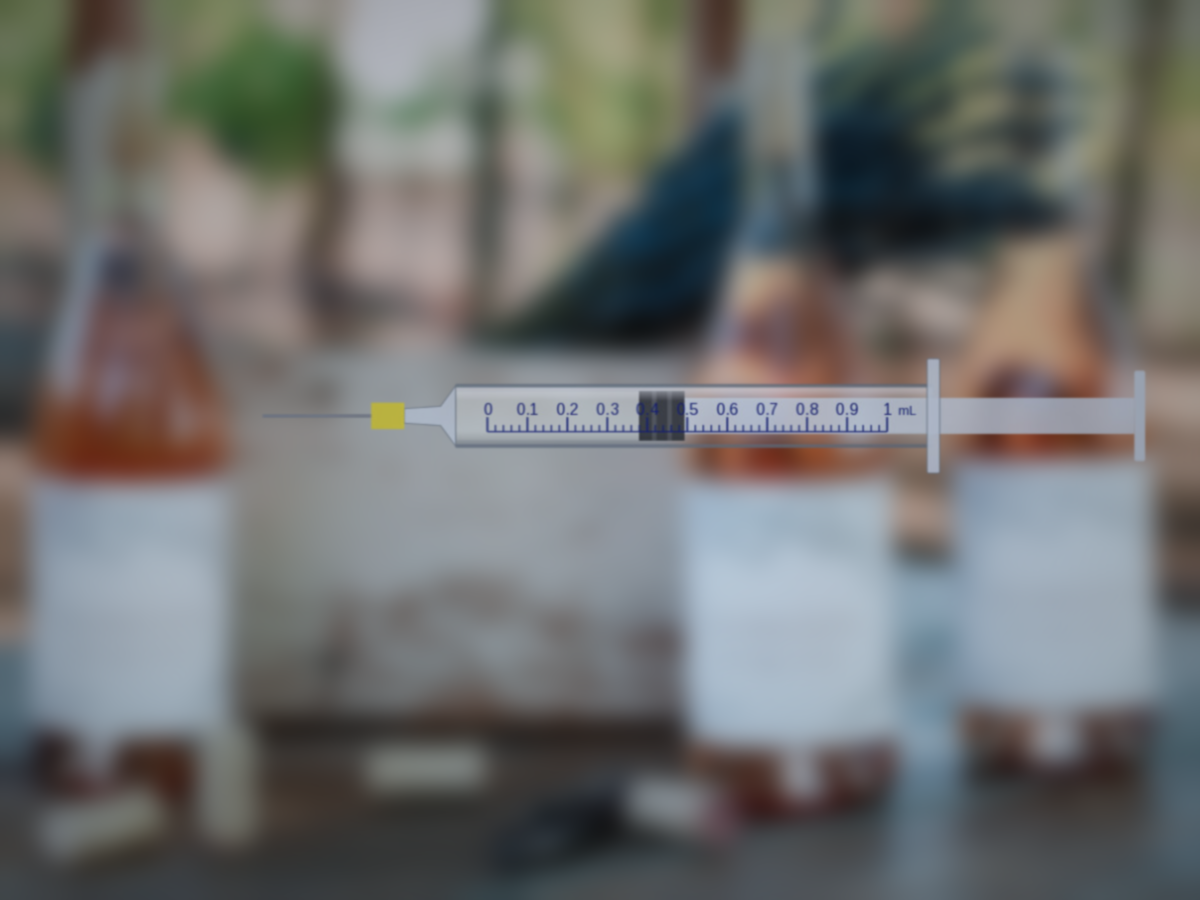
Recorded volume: 0.38 mL
